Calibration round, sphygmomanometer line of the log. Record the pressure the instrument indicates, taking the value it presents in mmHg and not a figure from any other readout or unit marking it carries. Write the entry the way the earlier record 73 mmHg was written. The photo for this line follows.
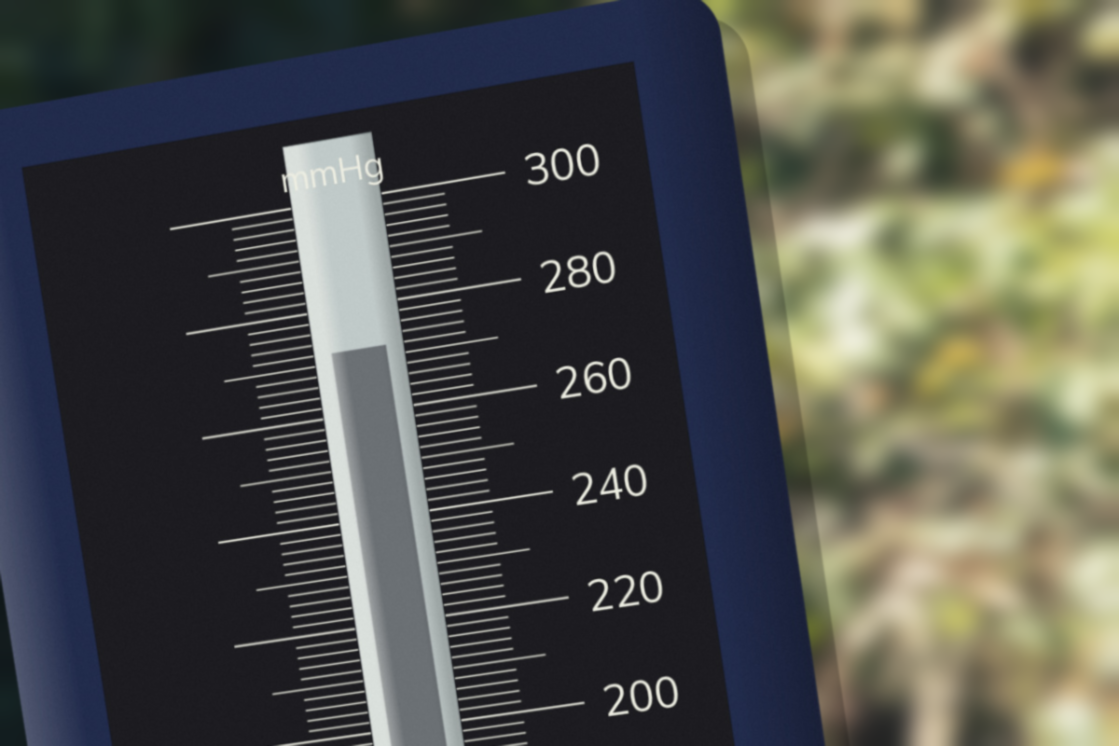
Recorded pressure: 272 mmHg
